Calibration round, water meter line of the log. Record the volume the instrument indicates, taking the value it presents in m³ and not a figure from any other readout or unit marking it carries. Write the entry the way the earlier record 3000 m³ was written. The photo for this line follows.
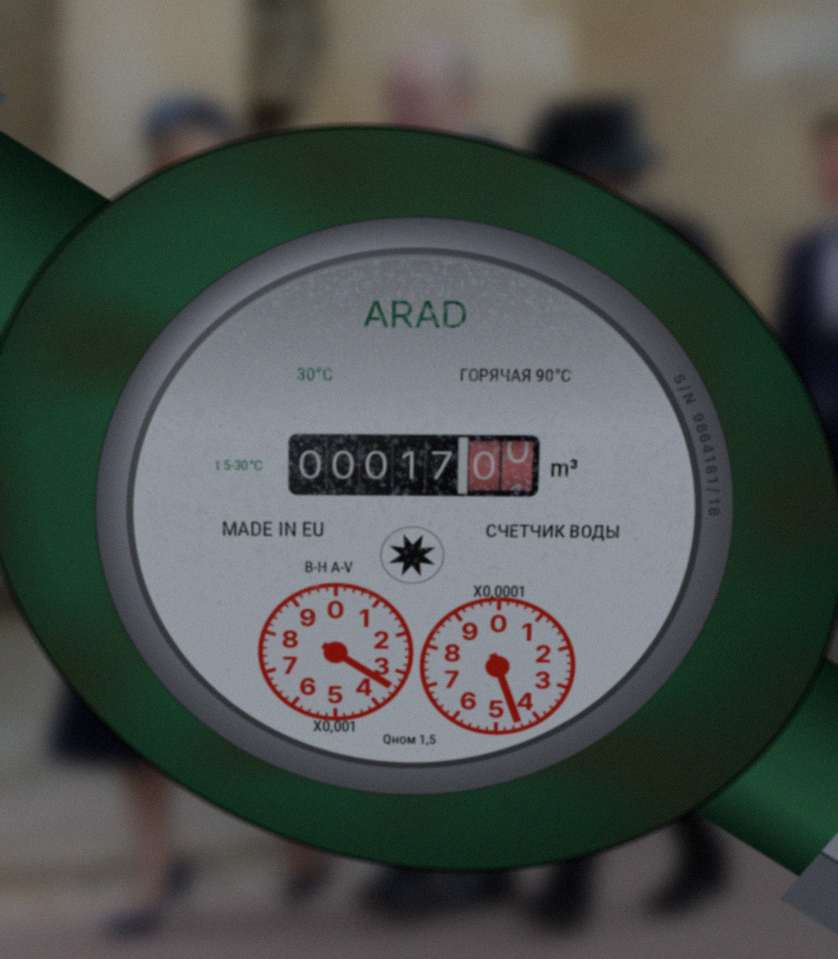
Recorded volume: 17.0034 m³
